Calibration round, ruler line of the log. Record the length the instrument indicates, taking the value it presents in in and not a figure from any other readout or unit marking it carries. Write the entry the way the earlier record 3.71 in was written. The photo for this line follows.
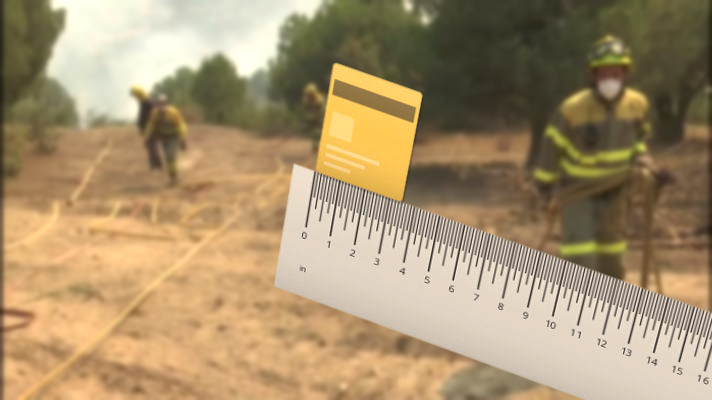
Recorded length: 3.5 in
